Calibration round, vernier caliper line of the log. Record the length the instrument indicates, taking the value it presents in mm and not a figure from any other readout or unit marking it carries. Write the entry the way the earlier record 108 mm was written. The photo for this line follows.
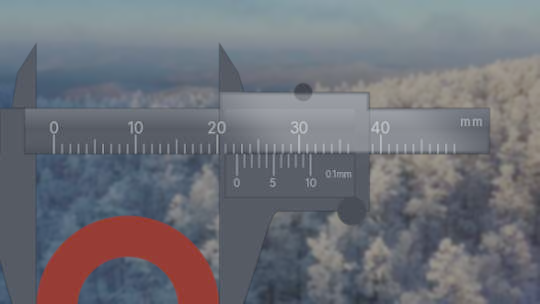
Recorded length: 22.4 mm
